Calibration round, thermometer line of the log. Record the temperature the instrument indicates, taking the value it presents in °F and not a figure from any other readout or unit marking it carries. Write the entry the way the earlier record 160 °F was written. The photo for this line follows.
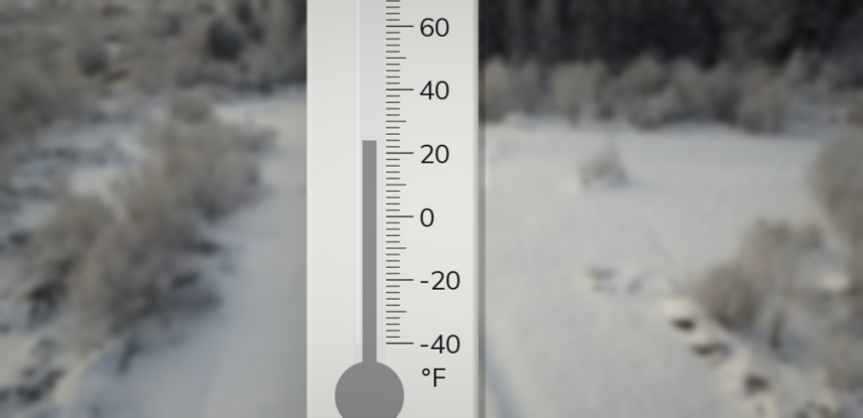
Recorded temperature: 24 °F
